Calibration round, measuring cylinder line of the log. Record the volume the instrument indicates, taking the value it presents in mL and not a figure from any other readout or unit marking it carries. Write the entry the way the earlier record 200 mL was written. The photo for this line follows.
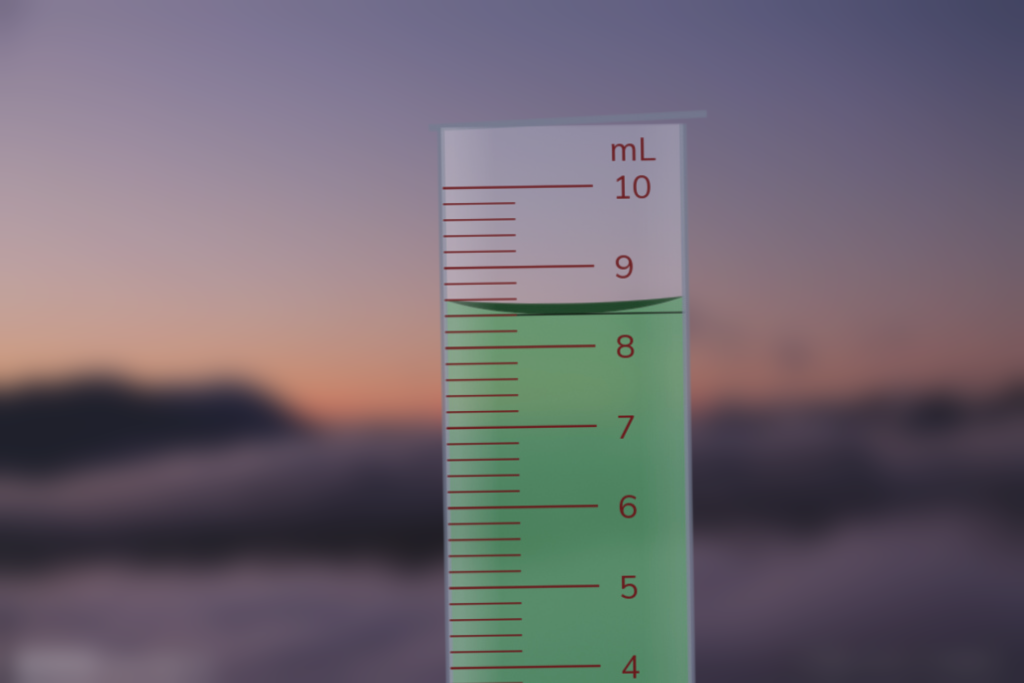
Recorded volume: 8.4 mL
